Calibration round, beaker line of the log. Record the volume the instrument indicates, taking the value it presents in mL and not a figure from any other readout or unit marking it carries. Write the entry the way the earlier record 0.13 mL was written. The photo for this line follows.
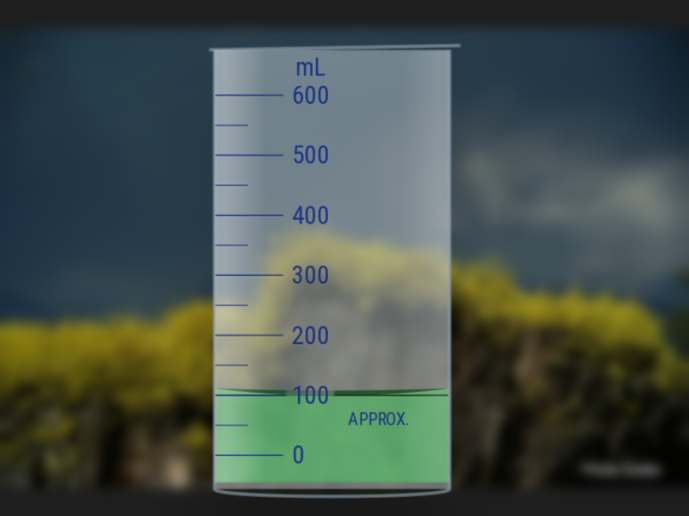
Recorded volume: 100 mL
